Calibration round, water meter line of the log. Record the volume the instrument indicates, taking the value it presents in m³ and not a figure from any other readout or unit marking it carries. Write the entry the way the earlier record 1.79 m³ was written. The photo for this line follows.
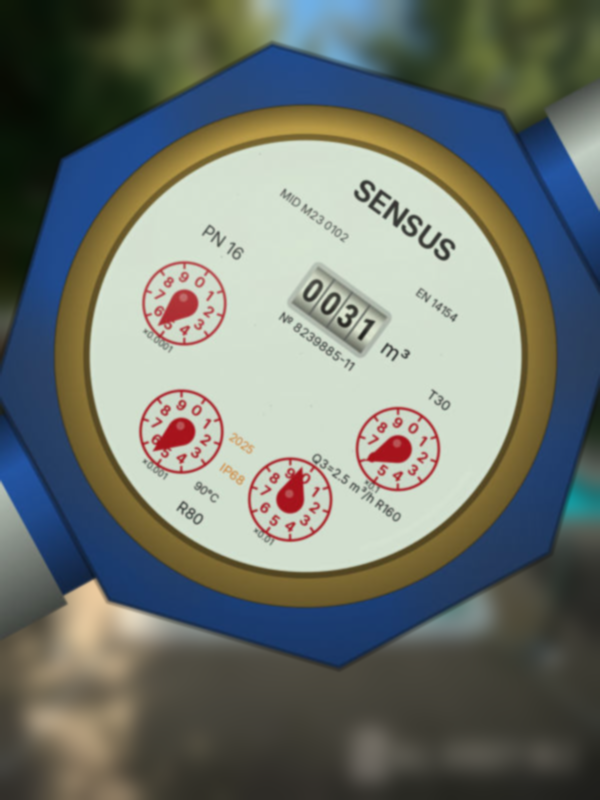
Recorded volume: 31.5955 m³
